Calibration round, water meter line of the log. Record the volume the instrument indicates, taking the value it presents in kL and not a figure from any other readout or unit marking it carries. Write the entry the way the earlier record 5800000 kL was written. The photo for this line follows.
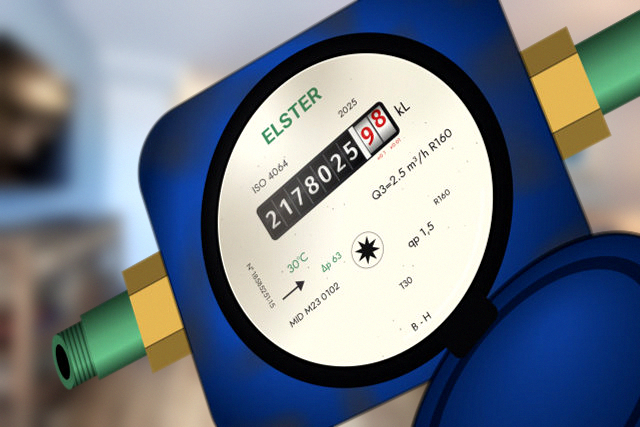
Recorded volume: 2178025.98 kL
